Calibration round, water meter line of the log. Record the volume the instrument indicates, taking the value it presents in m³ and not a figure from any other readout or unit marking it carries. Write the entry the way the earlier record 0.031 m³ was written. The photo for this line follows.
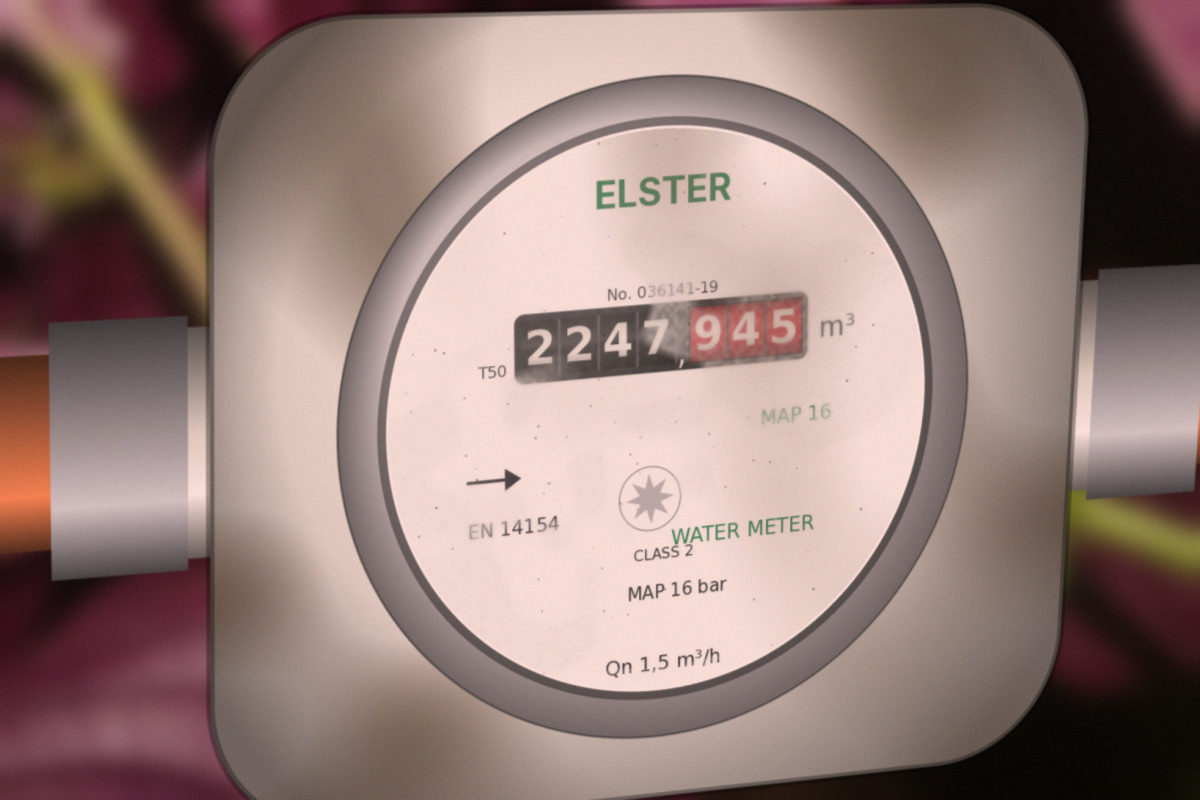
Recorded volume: 2247.945 m³
